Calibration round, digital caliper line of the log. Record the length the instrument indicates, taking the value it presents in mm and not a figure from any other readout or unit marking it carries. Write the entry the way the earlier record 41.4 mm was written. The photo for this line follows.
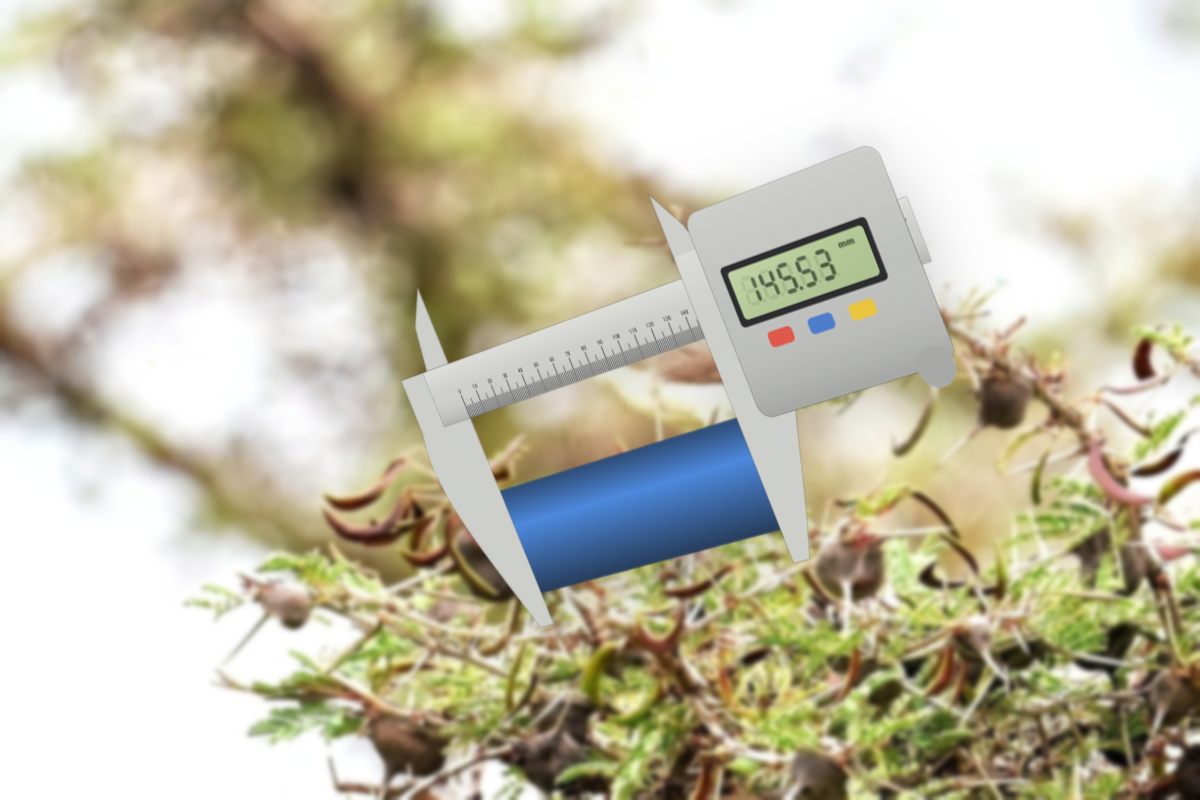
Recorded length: 145.53 mm
